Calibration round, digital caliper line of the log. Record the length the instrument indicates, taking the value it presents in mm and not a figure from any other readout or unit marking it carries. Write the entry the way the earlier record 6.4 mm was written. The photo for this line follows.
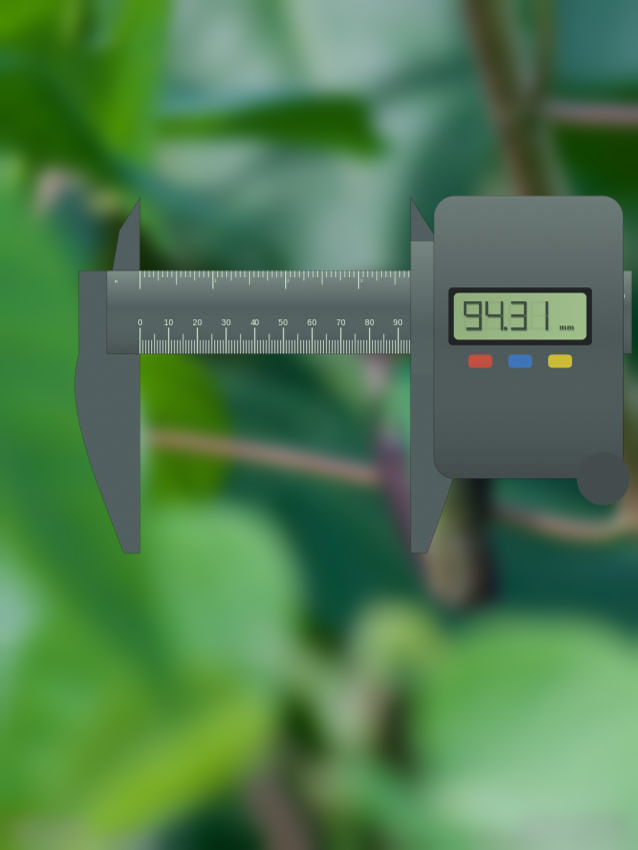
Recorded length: 94.31 mm
